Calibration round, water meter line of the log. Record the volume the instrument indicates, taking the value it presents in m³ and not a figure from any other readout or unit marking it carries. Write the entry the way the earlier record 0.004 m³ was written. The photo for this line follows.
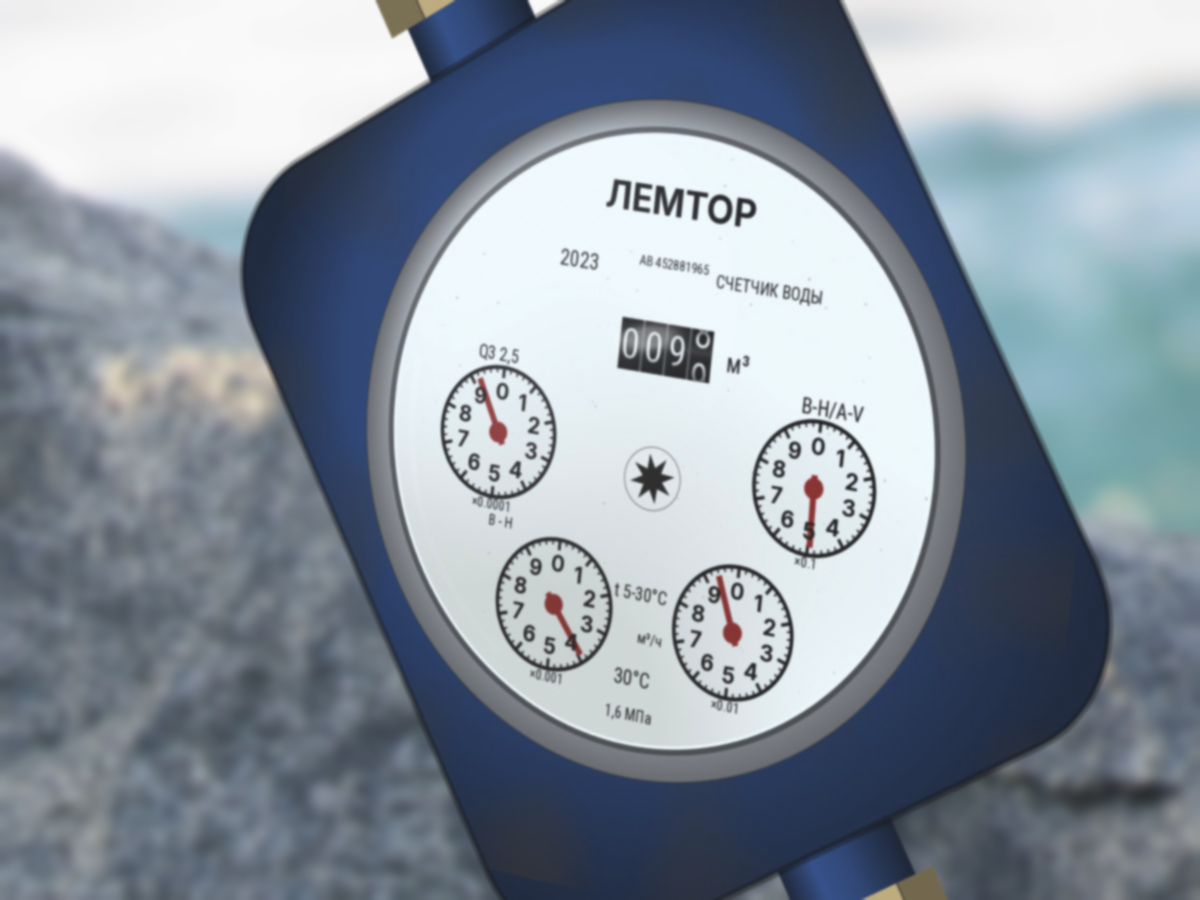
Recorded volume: 98.4939 m³
